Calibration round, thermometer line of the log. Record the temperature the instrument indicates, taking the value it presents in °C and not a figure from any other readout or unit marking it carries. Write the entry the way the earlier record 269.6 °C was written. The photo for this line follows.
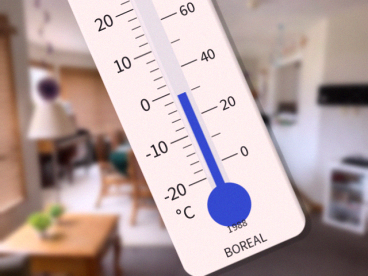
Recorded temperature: -1 °C
